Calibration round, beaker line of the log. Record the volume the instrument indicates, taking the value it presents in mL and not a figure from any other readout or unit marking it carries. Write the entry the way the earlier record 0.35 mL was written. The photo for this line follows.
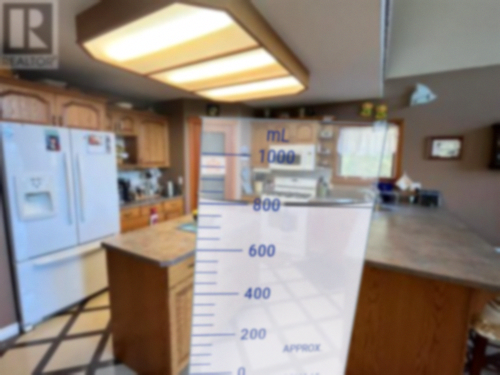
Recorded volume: 800 mL
